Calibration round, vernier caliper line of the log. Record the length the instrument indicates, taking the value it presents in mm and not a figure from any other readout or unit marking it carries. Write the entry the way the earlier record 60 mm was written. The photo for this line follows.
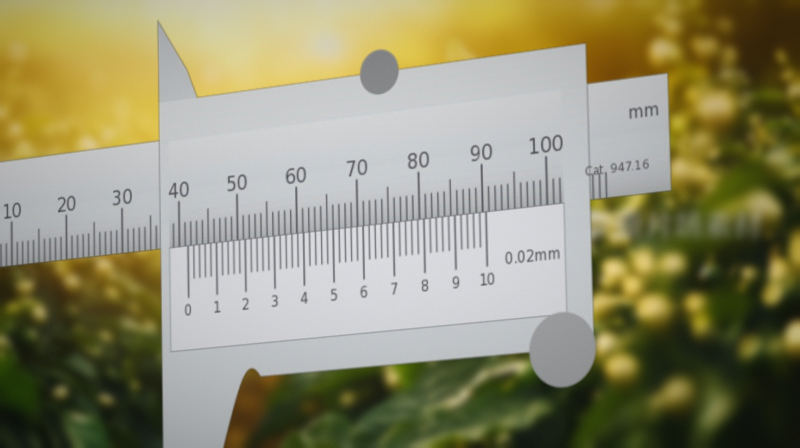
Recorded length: 41.5 mm
